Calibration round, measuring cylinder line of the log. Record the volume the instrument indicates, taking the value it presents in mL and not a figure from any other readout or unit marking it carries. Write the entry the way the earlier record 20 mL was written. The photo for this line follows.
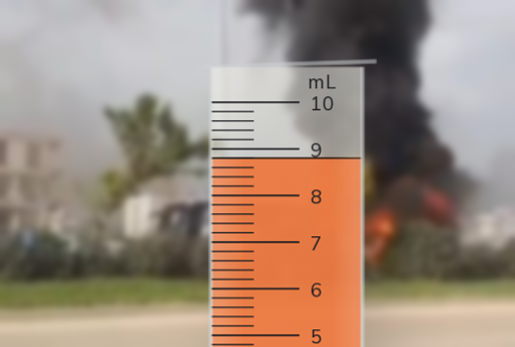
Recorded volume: 8.8 mL
